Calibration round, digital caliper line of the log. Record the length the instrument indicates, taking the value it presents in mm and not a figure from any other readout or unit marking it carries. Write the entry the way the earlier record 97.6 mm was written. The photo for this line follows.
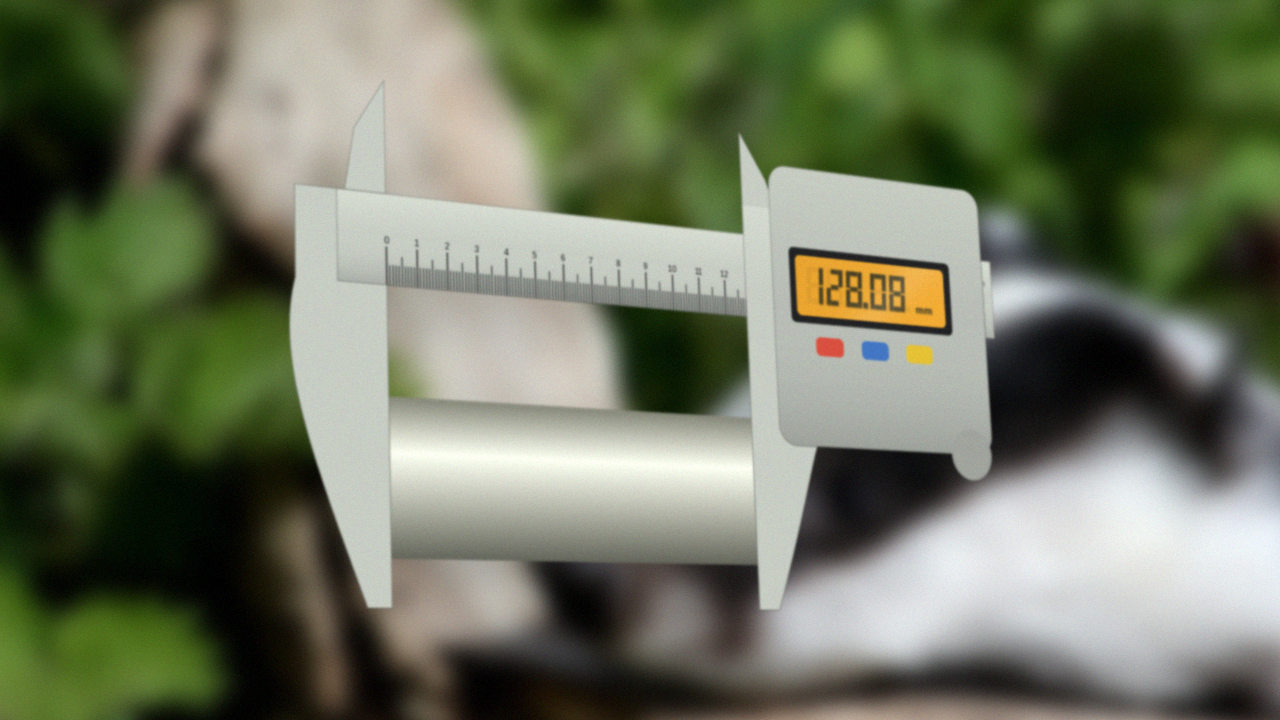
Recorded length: 128.08 mm
